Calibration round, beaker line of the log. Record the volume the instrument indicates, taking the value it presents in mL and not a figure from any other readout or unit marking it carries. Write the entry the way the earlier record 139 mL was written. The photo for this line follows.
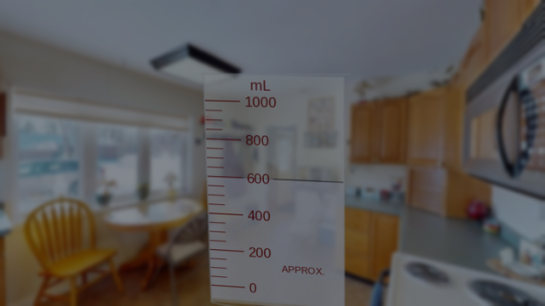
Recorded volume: 600 mL
